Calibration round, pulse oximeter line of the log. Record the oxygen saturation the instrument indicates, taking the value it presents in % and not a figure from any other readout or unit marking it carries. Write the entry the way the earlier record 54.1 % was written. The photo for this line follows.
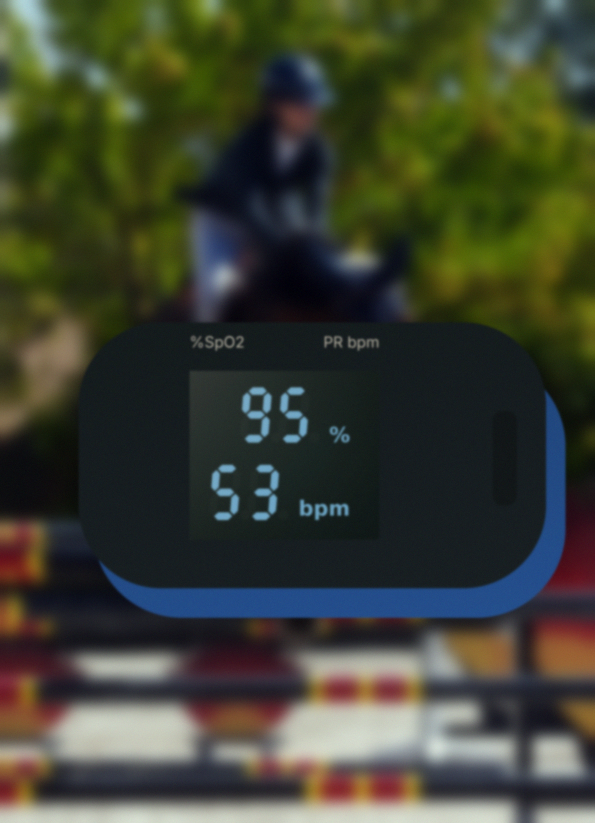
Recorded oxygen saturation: 95 %
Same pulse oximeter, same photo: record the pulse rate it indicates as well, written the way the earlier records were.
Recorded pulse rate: 53 bpm
